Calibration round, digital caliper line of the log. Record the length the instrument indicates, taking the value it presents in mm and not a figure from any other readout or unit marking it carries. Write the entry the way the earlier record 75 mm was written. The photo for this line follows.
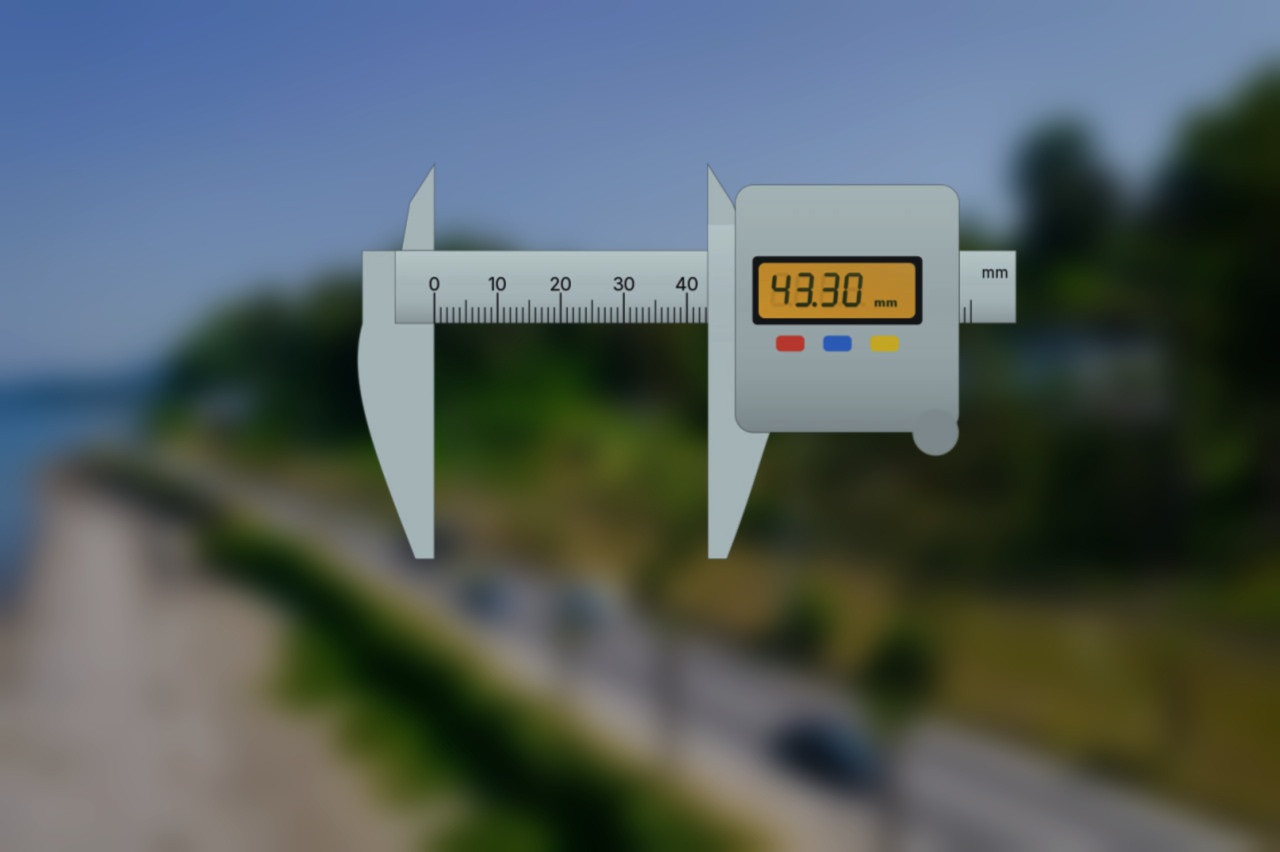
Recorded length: 43.30 mm
